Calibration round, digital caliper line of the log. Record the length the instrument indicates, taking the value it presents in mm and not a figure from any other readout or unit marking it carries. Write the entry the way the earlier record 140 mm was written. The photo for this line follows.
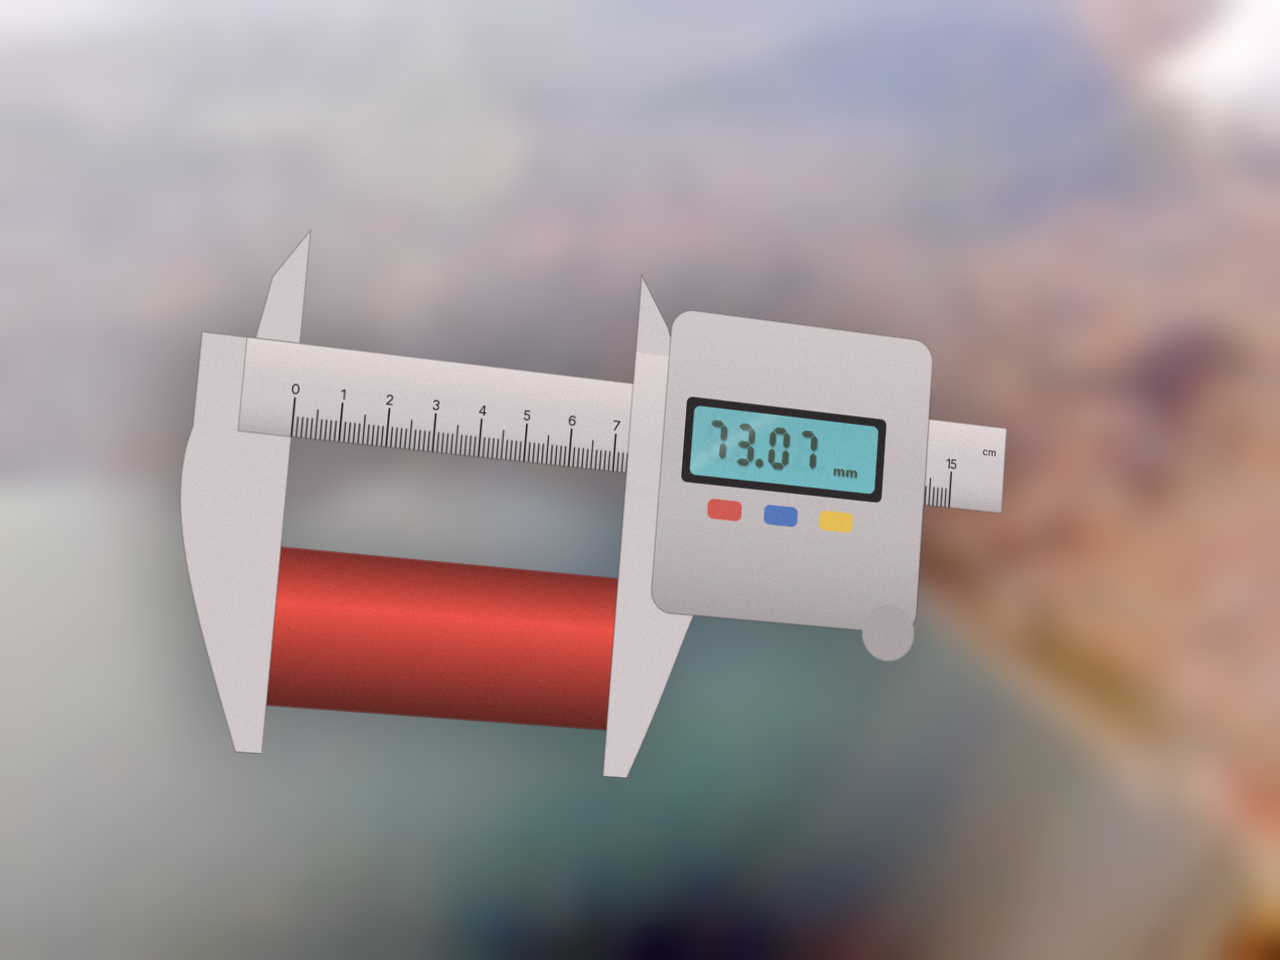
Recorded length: 73.07 mm
